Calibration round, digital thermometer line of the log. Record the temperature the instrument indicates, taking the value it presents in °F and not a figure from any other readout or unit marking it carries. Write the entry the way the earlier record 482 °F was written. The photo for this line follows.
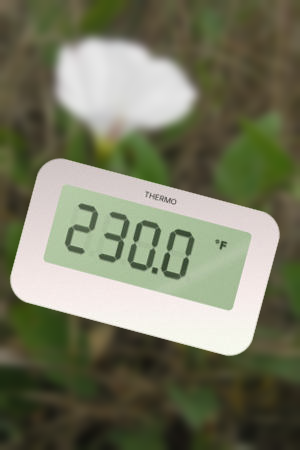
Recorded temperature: 230.0 °F
